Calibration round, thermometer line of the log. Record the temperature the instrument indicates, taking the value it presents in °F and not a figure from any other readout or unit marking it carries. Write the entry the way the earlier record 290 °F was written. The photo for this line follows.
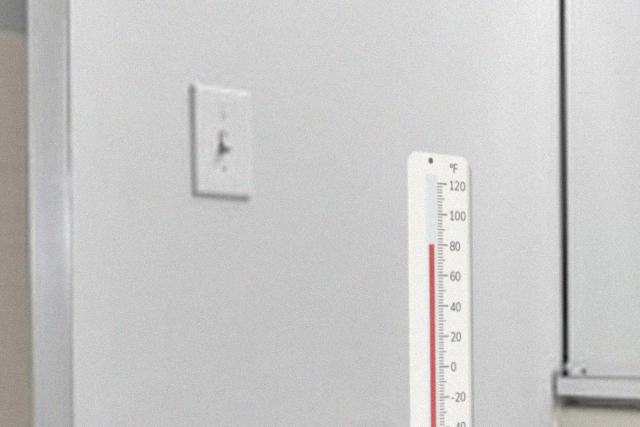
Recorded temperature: 80 °F
